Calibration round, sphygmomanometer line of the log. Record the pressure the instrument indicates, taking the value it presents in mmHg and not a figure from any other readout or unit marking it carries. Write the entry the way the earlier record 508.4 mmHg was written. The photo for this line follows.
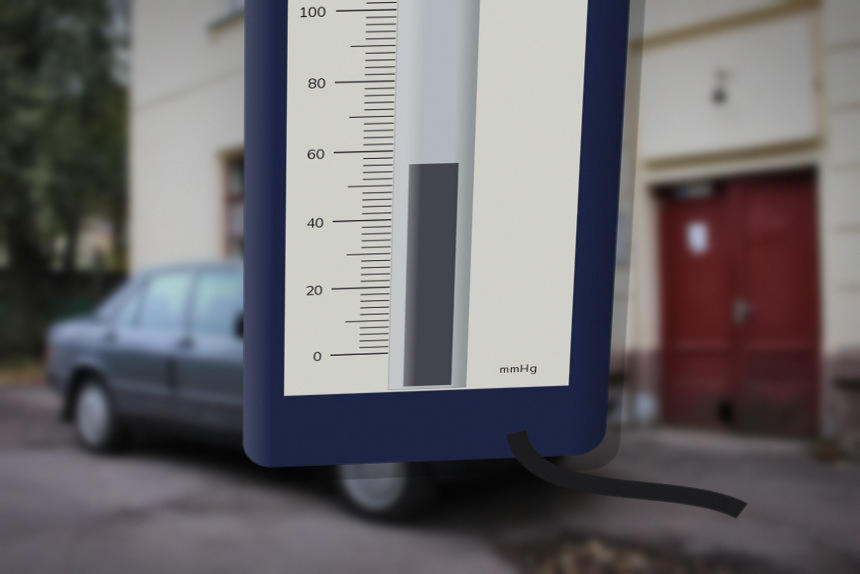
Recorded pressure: 56 mmHg
